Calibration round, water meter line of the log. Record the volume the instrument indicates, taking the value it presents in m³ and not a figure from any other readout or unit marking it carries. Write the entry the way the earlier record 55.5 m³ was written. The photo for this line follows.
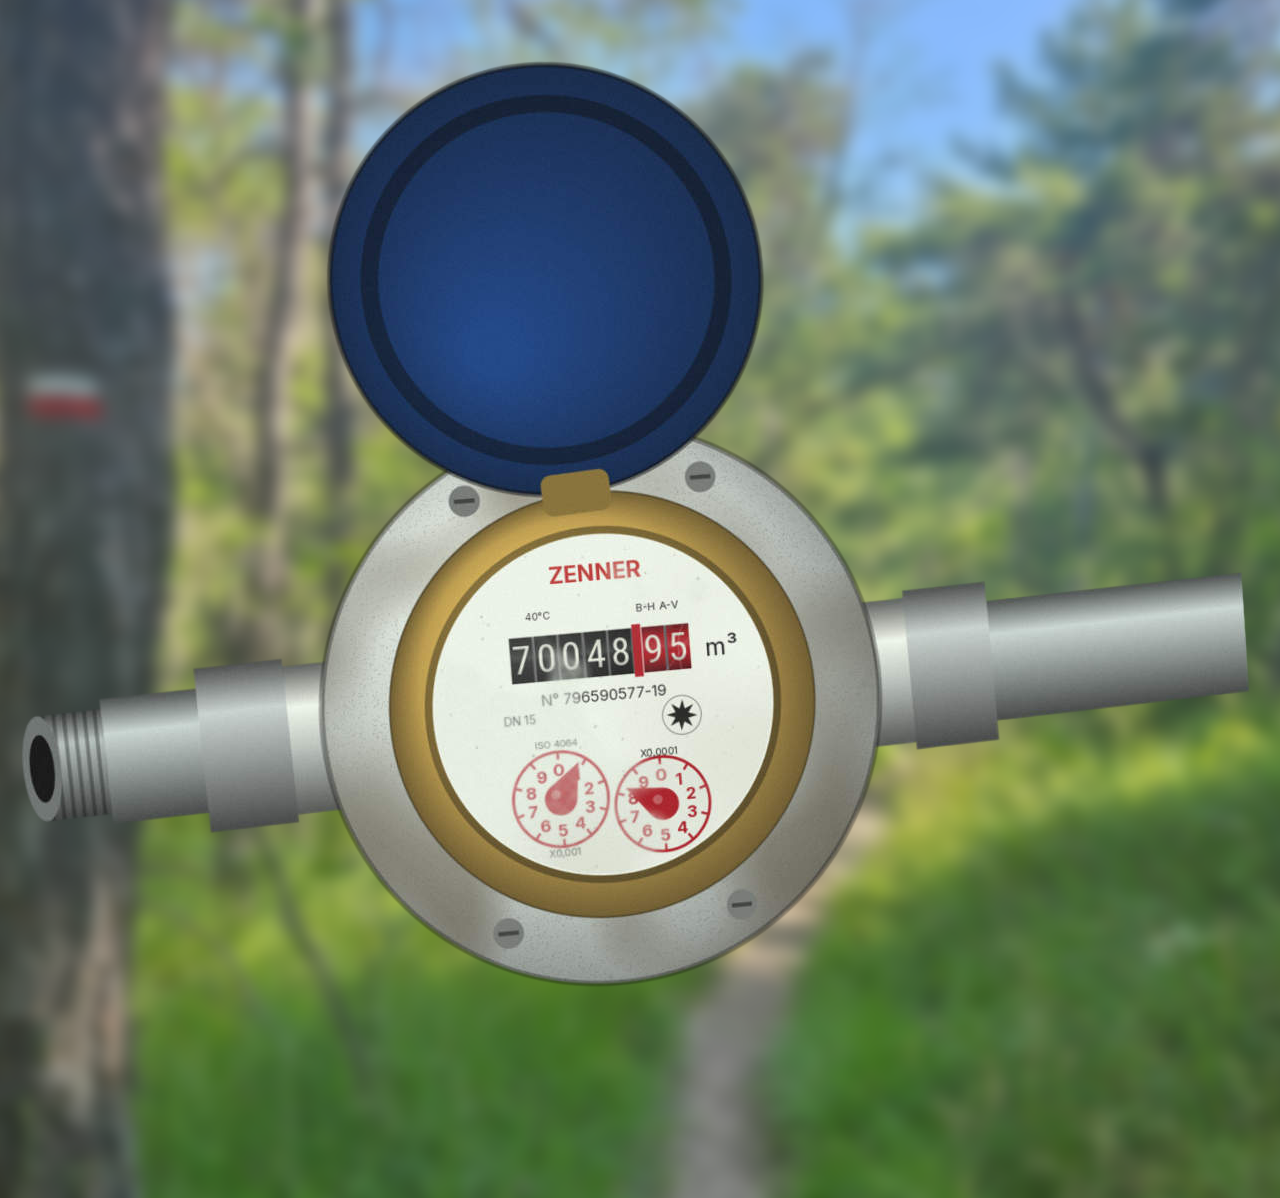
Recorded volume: 70048.9508 m³
